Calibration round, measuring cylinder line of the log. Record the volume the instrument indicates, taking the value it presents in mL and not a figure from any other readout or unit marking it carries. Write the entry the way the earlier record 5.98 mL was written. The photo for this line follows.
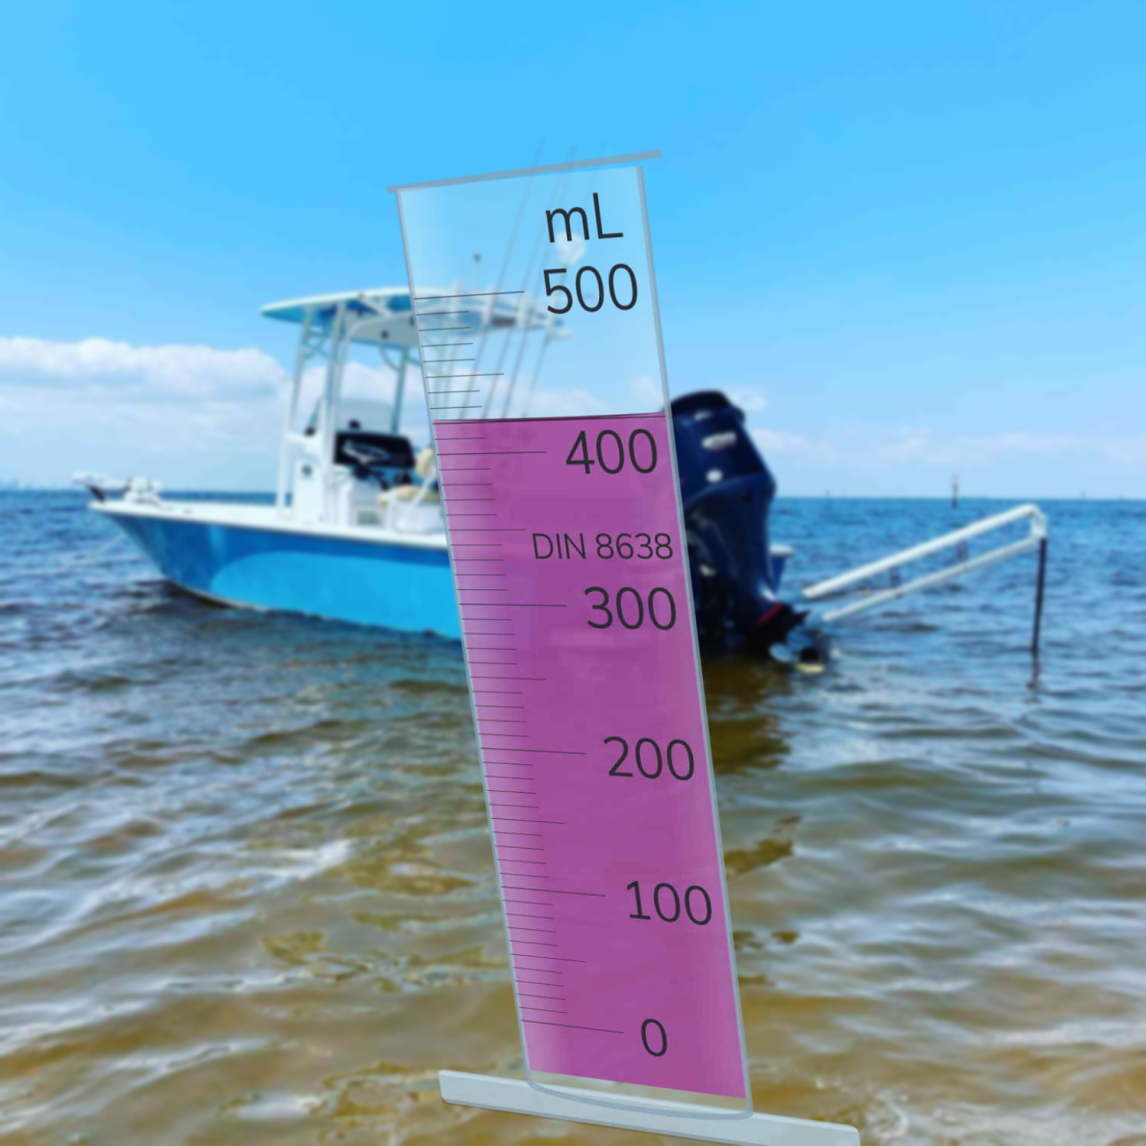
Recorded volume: 420 mL
